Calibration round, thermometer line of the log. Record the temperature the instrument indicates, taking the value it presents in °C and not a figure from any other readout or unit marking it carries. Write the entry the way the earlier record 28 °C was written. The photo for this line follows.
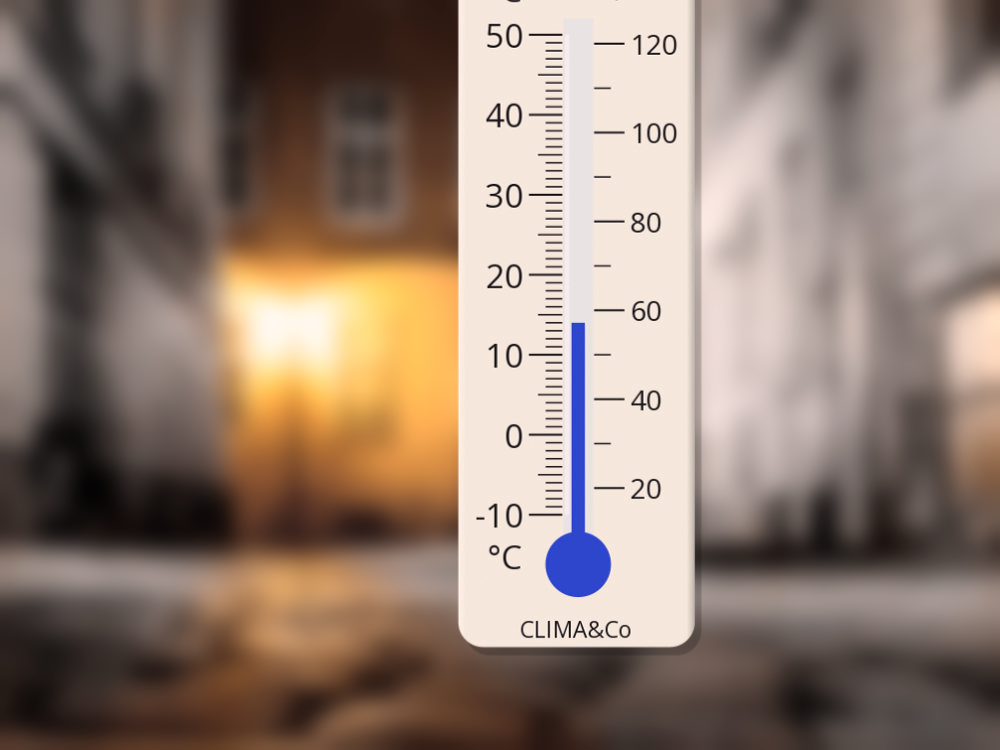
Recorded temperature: 14 °C
